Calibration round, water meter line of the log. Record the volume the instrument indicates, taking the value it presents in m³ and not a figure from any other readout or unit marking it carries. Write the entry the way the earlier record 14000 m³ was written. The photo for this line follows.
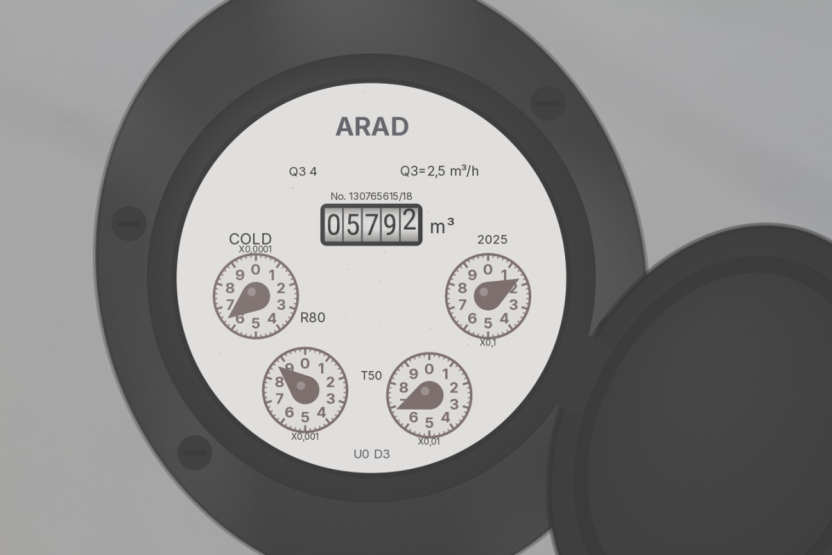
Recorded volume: 5792.1686 m³
